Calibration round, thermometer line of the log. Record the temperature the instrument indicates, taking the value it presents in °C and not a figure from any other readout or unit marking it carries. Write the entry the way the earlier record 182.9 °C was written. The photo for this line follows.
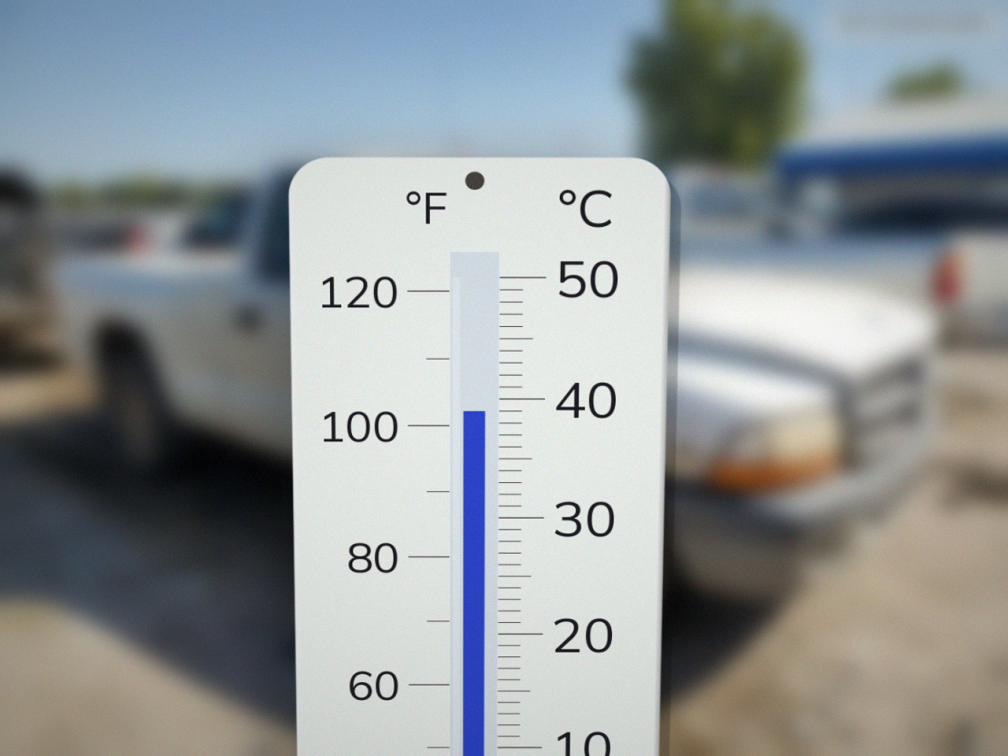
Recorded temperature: 39 °C
